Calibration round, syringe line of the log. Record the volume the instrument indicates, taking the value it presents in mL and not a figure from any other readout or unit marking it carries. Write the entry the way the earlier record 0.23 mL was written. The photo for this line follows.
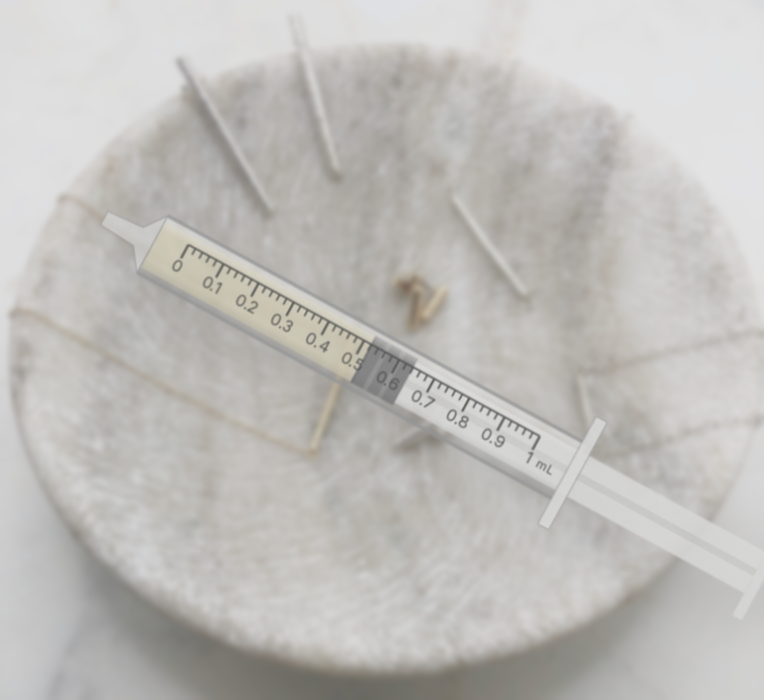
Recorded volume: 0.52 mL
